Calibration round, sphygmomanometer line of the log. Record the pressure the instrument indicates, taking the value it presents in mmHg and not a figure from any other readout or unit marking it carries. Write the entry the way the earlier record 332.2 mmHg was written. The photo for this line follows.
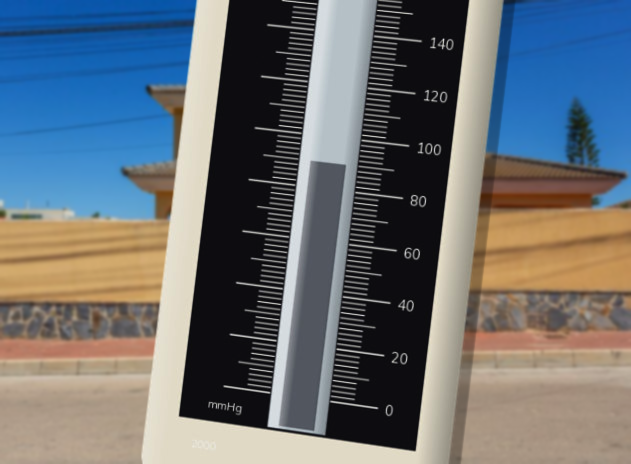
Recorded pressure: 90 mmHg
